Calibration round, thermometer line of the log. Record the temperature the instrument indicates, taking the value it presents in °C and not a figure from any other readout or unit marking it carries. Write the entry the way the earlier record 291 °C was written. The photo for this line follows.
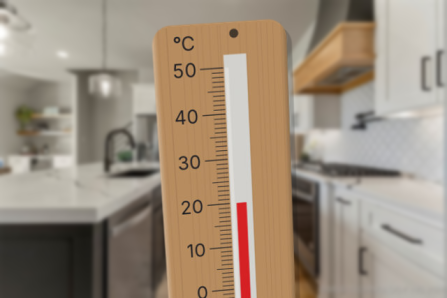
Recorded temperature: 20 °C
